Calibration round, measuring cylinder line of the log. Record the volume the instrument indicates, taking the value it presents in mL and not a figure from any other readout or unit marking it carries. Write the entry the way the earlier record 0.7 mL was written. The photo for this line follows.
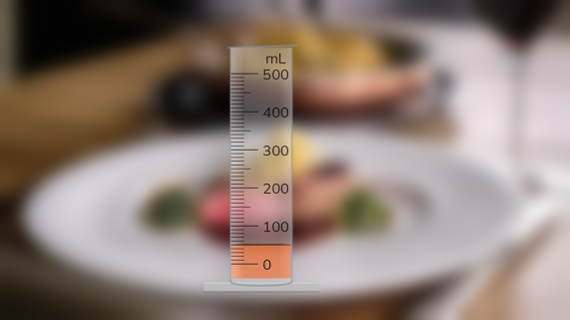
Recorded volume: 50 mL
